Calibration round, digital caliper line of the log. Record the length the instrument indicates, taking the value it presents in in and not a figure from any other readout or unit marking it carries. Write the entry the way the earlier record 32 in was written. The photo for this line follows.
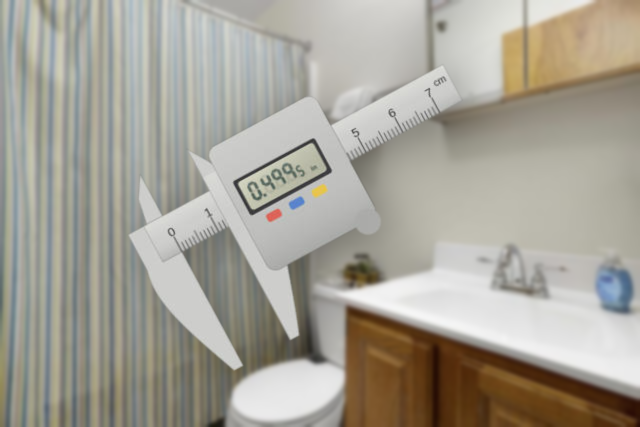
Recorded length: 0.4995 in
